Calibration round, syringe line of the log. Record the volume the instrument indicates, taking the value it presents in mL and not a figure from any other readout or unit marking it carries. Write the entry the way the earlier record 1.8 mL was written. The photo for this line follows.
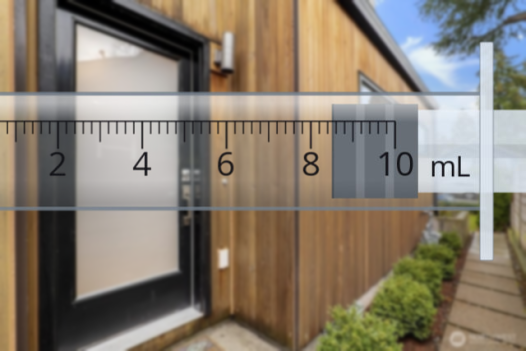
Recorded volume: 8.5 mL
